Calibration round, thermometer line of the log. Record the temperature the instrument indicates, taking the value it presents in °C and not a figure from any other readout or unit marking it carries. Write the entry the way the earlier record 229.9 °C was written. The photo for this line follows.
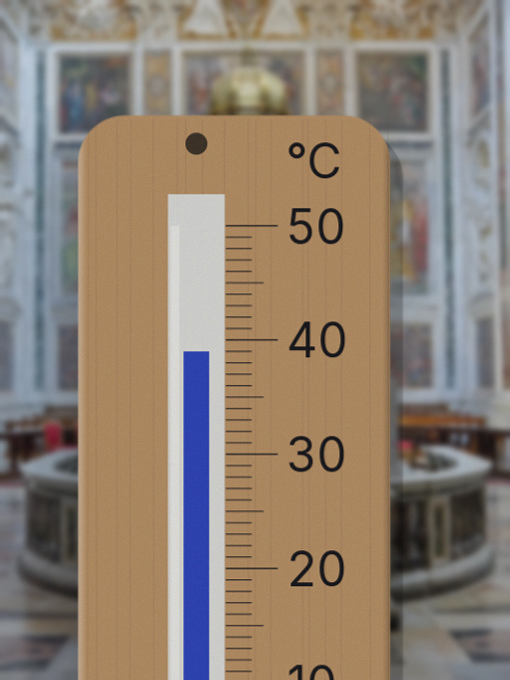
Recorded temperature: 39 °C
